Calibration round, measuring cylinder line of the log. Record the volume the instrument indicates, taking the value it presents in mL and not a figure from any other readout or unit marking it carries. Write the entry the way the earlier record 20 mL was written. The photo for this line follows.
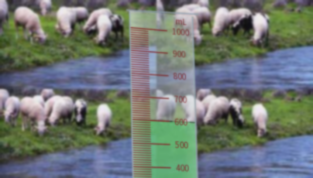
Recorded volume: 600 mL
